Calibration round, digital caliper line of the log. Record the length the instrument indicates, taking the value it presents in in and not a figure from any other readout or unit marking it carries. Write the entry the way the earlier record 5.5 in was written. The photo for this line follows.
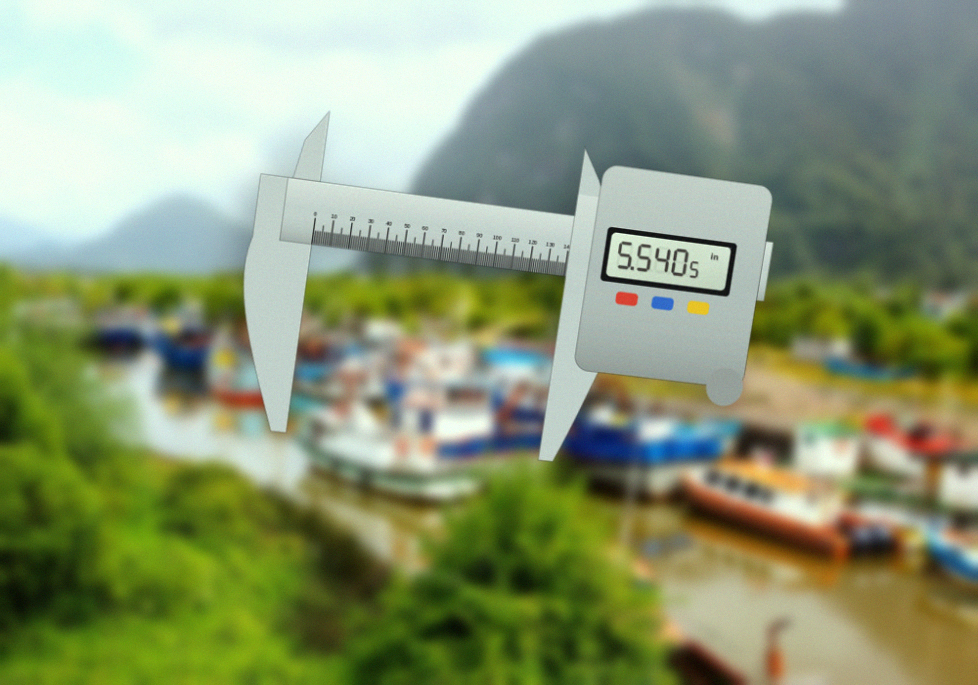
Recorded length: 5.5405 in
